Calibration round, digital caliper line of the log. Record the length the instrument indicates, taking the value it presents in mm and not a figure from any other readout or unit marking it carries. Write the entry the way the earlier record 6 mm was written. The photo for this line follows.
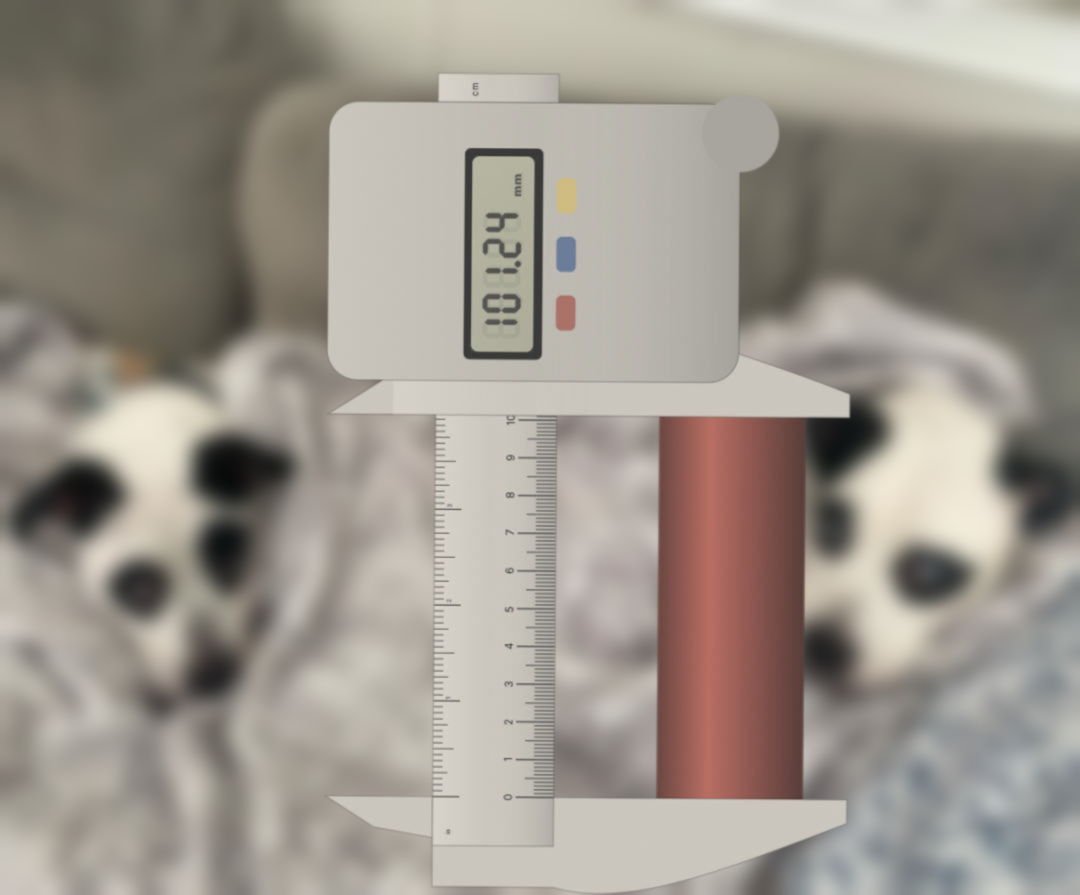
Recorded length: 101.24 mm
